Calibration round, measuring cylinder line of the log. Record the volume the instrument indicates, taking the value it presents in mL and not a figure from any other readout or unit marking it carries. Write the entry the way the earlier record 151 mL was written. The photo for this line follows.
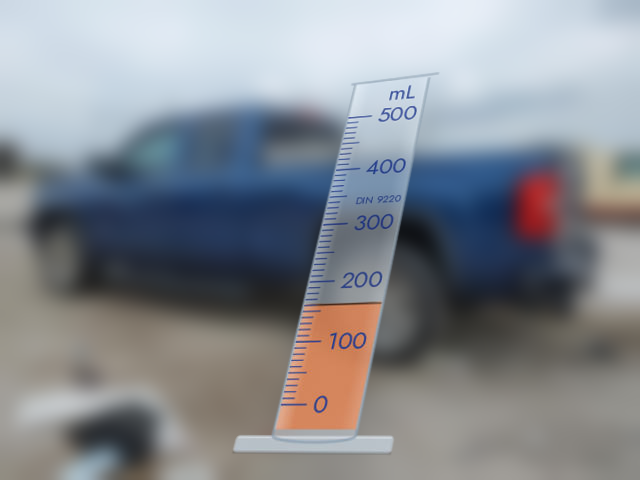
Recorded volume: 160 mL
